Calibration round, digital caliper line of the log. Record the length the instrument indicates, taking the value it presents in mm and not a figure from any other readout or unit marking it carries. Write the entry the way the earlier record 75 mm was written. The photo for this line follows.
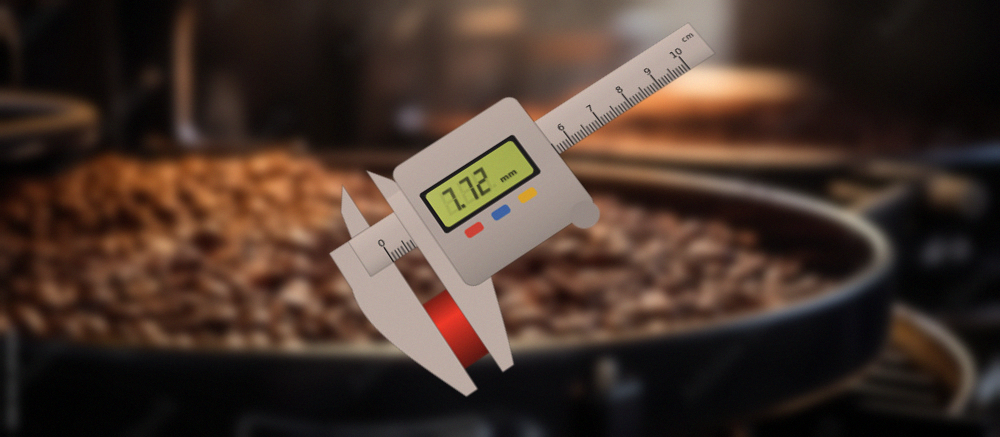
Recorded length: 7.72 mm
